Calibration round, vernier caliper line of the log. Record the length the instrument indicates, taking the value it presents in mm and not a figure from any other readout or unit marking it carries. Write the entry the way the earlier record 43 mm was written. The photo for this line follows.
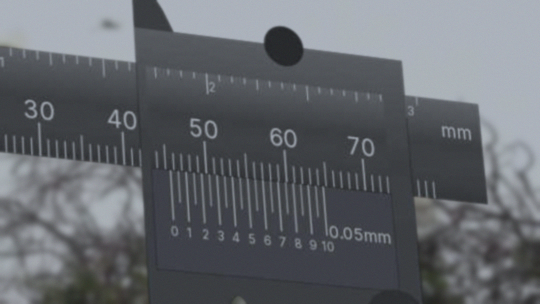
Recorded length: 45.6 mm
